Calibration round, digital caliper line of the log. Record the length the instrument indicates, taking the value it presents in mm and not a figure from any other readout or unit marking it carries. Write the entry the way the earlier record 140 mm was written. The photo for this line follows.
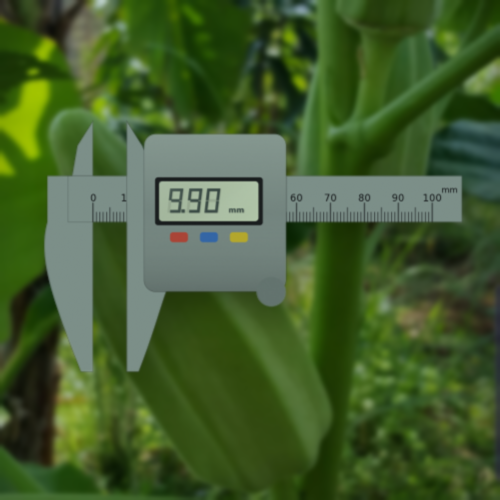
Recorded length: 9.90 mm
